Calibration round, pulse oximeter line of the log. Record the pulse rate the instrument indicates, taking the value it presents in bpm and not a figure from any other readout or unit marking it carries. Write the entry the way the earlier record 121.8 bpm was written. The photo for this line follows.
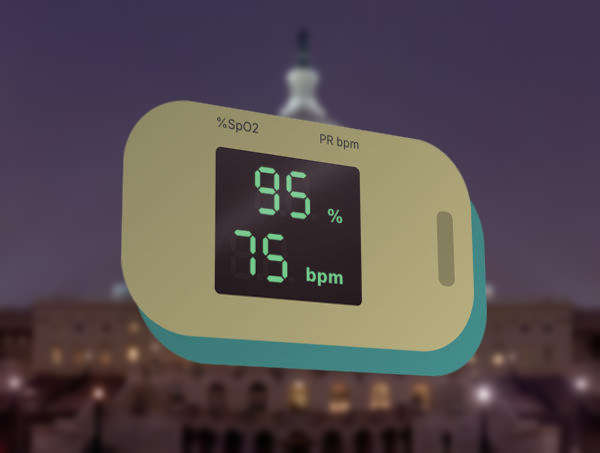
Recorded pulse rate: 75 bpm
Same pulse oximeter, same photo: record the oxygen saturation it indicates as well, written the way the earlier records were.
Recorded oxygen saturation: 95 %
